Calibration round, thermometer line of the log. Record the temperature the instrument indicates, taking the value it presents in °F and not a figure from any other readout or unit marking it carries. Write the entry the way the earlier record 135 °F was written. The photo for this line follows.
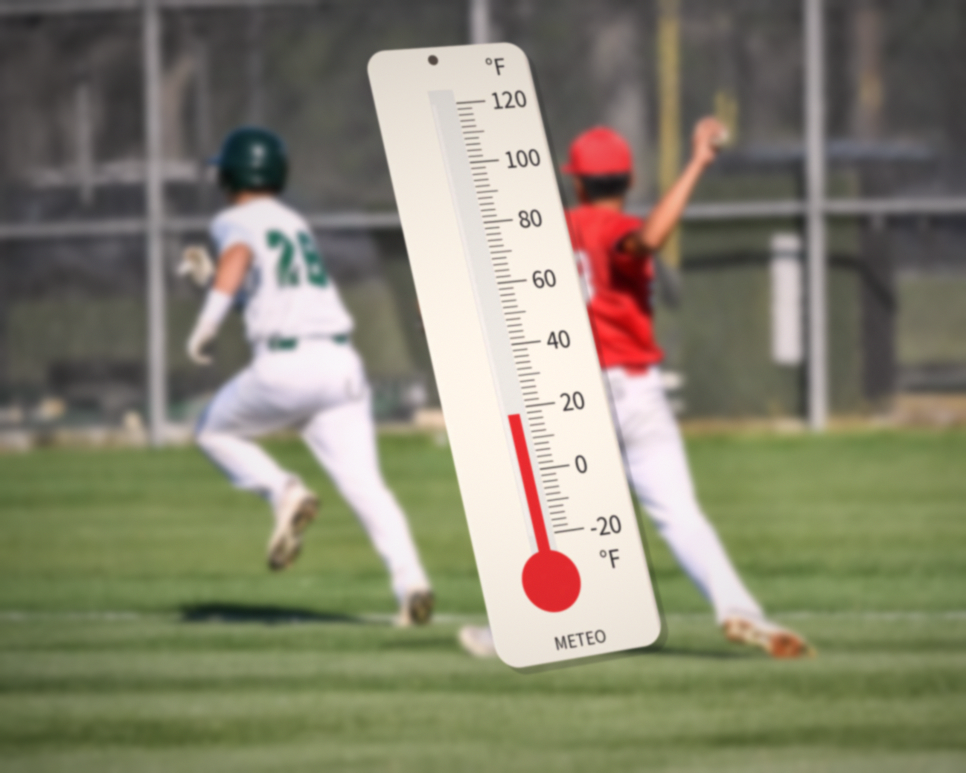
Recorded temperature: 18 °F
